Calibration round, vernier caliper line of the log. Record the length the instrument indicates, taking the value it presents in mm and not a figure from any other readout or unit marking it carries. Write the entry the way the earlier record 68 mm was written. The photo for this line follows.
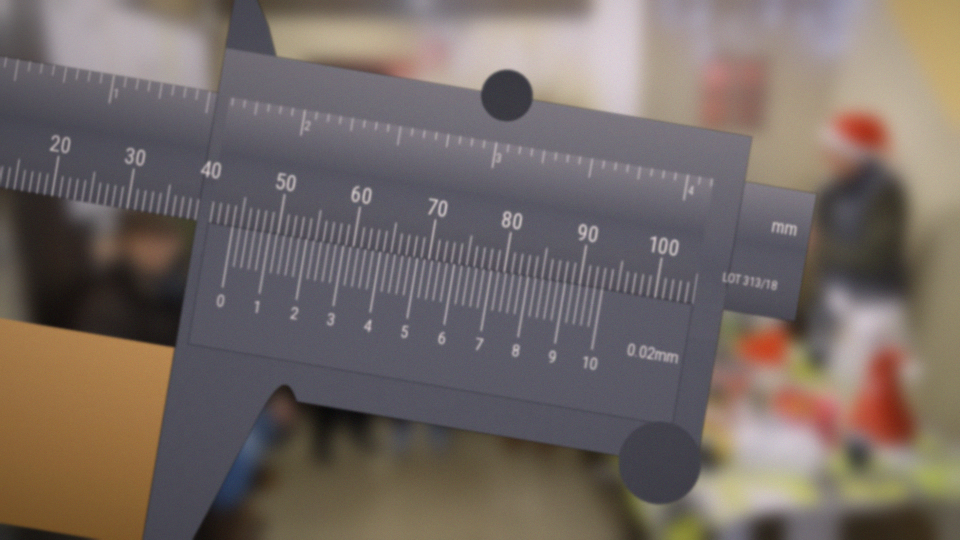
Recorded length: 44.0 mm
